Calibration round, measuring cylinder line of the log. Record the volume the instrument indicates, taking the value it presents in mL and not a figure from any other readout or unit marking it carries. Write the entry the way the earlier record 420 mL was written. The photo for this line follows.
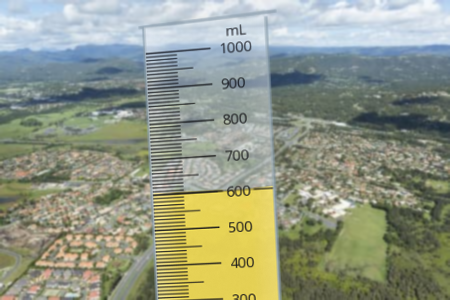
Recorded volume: 600 mL
